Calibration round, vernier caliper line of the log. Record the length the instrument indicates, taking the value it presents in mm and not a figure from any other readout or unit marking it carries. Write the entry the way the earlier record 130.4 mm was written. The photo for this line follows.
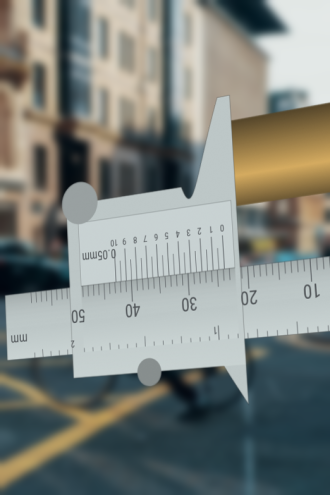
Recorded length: 23.8 mm
